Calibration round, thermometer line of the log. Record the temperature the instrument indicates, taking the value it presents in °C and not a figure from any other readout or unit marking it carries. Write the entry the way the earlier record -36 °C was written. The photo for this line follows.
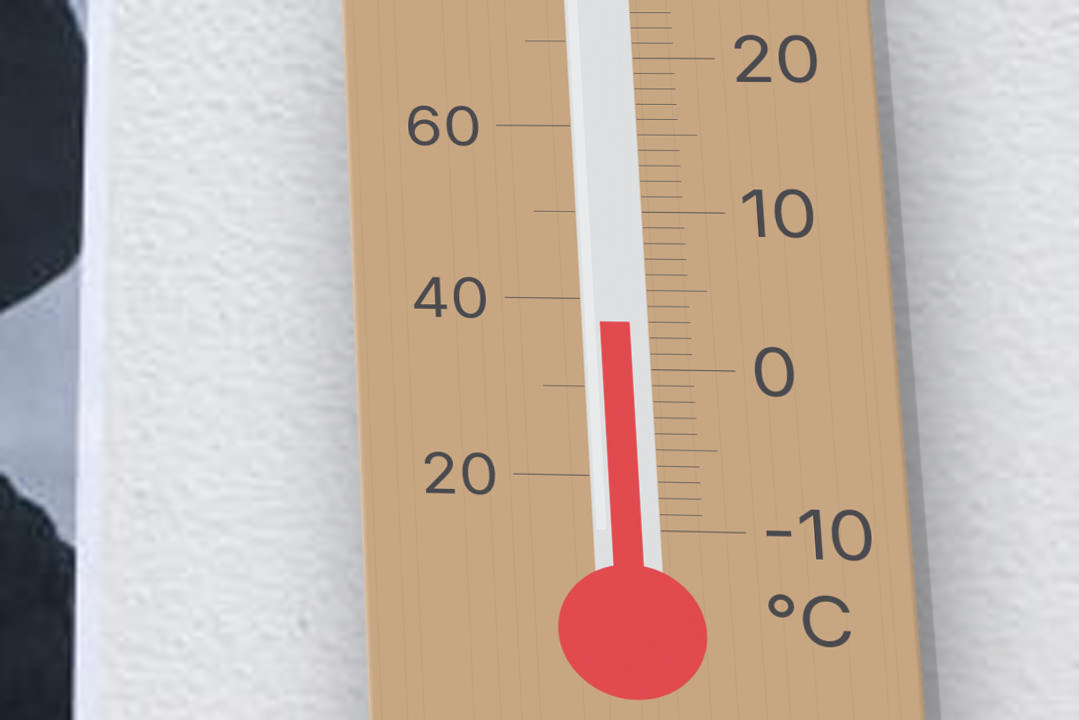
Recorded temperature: 3 °C
